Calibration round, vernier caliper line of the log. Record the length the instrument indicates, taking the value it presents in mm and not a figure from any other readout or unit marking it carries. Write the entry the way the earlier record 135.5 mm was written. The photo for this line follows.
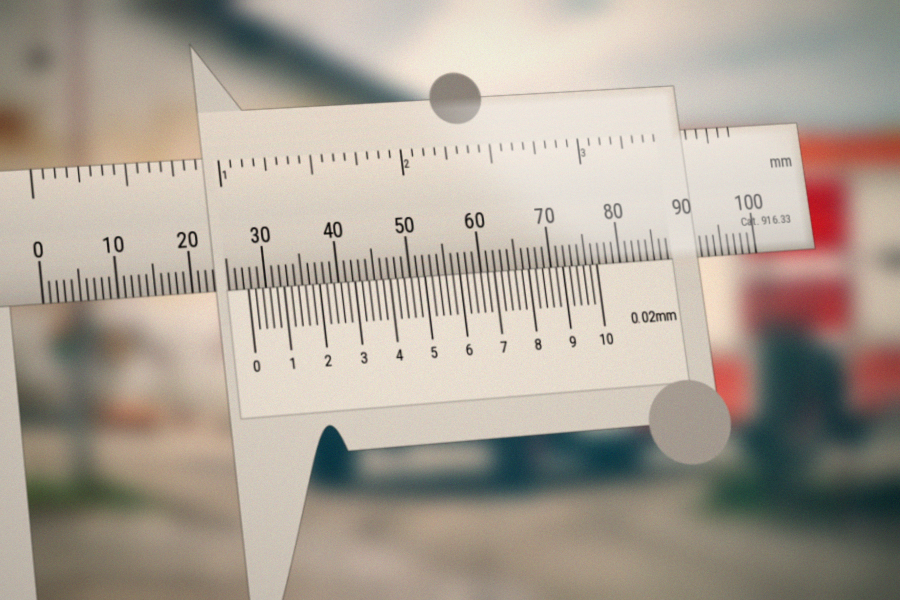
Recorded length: 27.6 mm
